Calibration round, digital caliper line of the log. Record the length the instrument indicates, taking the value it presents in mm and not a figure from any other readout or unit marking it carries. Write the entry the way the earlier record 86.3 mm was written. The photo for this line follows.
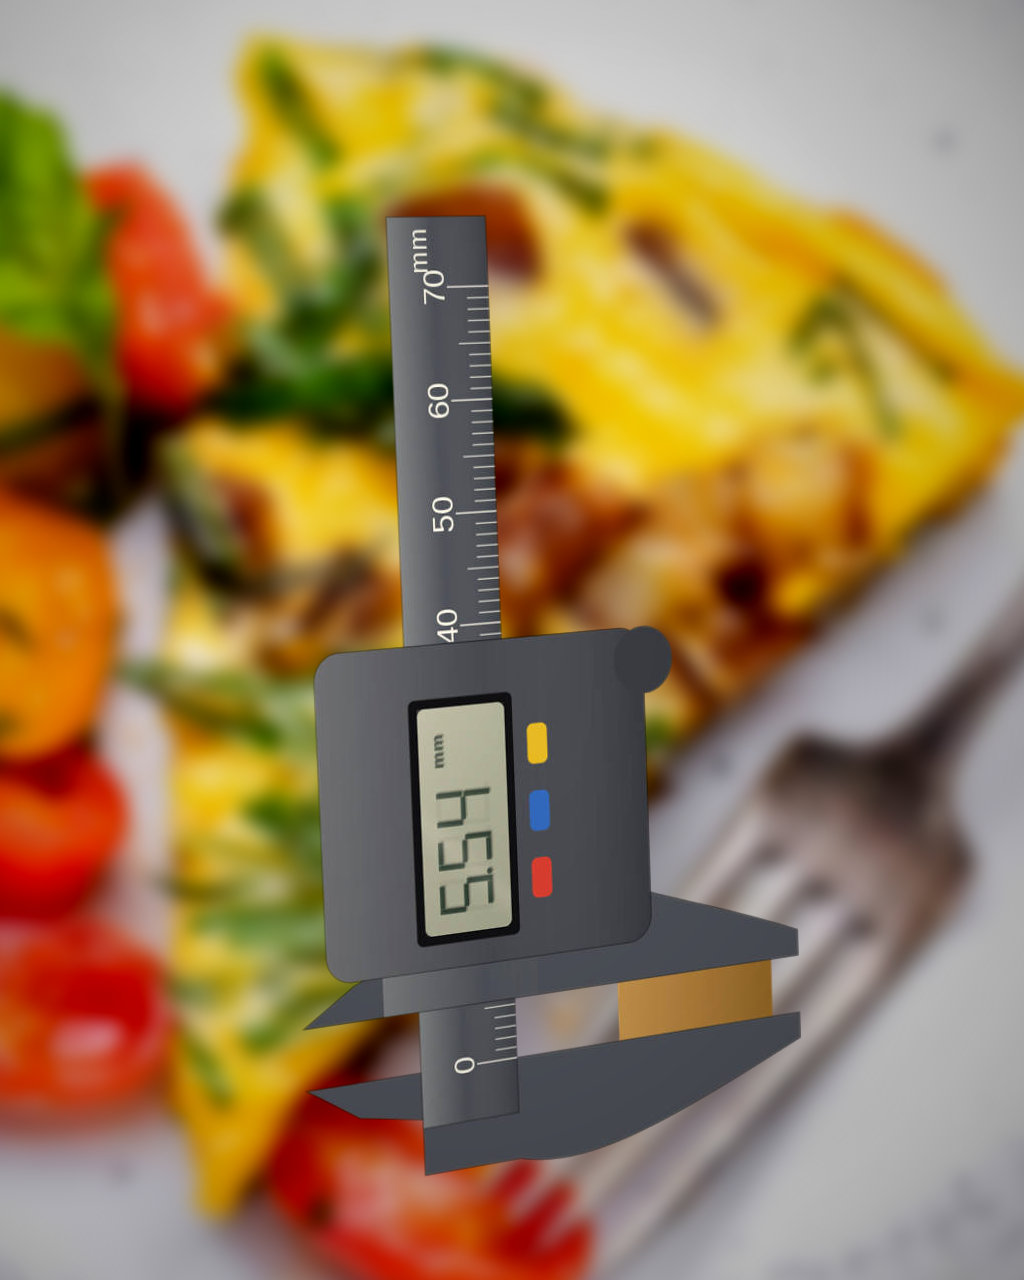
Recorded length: 5.54 mm
